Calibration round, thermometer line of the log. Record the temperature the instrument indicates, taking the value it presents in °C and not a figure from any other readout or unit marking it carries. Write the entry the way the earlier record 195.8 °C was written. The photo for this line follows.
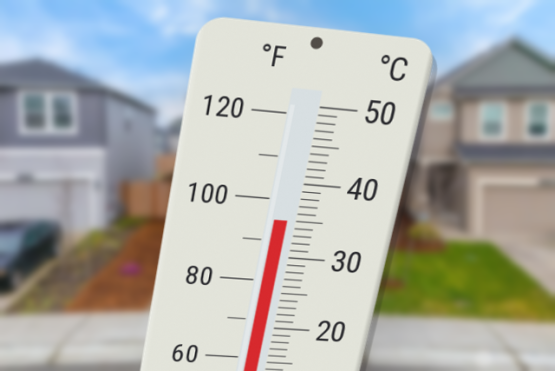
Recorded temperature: 35 °C
